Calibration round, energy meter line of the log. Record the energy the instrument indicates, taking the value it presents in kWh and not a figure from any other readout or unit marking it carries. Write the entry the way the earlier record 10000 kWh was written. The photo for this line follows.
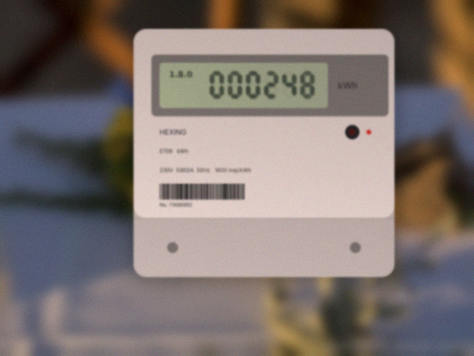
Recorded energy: 248 kWh
